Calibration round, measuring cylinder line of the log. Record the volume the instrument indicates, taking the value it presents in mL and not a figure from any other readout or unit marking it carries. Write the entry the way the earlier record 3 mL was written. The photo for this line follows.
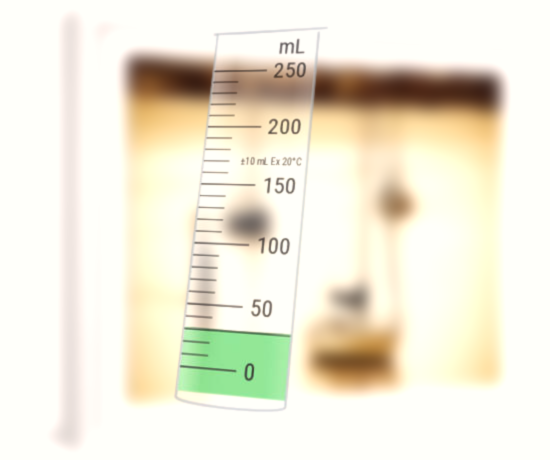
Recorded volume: 30 mL
